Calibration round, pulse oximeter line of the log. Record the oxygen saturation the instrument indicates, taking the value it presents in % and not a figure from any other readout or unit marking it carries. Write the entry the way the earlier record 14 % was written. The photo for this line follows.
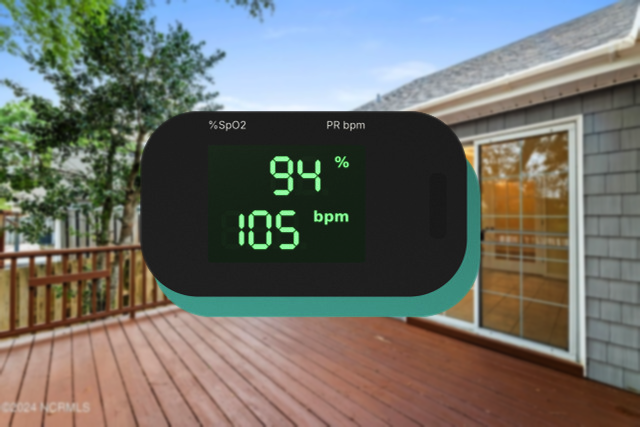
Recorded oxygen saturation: 94 %
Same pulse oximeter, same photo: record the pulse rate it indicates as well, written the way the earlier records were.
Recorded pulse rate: 105 bpm
